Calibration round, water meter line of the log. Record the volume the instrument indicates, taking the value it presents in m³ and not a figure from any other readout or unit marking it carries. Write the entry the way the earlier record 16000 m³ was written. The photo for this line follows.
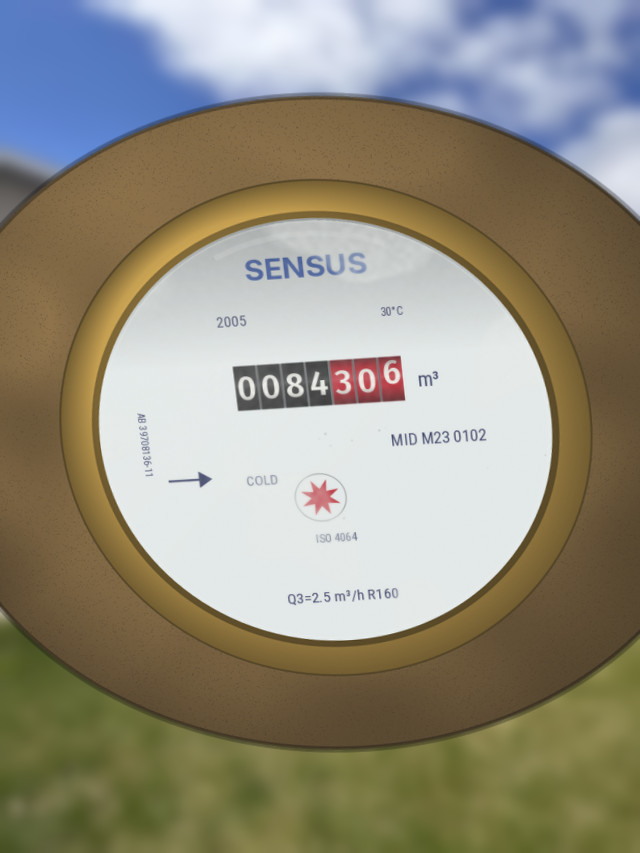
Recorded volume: 84.306 m³
